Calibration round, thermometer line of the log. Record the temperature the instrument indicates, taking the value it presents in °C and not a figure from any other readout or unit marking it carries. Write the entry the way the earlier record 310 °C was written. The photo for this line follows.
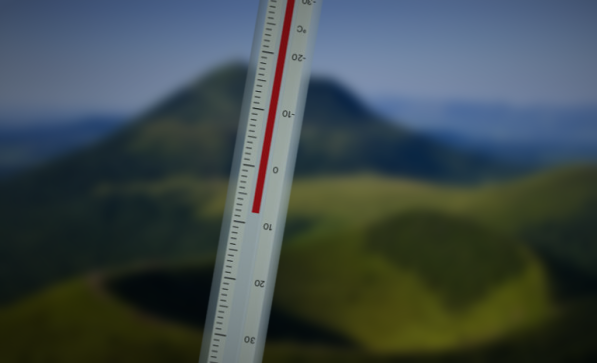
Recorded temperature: 8 °C
